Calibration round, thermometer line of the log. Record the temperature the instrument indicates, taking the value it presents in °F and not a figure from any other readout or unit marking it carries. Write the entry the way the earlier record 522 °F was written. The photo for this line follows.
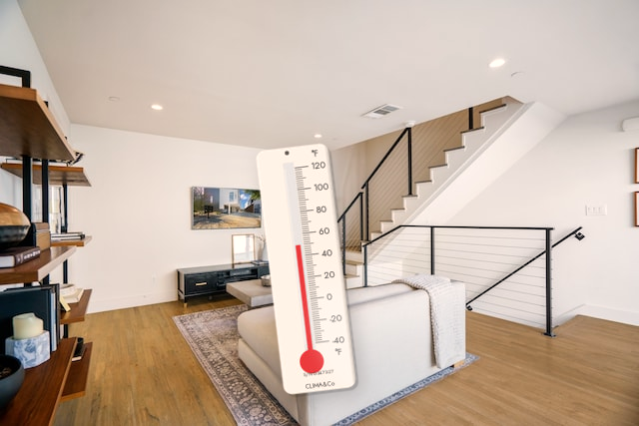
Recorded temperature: 50 °F
